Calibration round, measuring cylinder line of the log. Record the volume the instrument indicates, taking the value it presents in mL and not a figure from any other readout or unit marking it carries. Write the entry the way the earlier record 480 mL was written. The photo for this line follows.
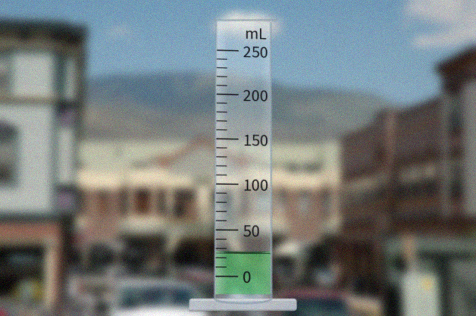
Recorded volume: 25 mL
